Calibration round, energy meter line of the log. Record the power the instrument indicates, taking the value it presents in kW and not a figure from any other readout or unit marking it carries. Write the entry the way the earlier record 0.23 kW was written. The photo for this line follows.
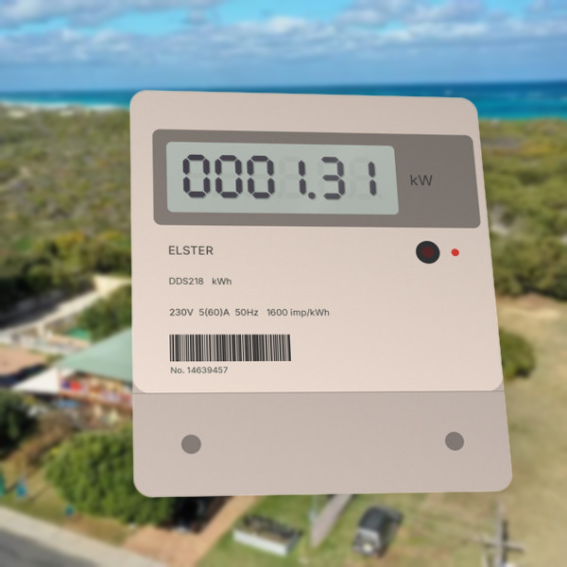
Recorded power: 1.31 kW
